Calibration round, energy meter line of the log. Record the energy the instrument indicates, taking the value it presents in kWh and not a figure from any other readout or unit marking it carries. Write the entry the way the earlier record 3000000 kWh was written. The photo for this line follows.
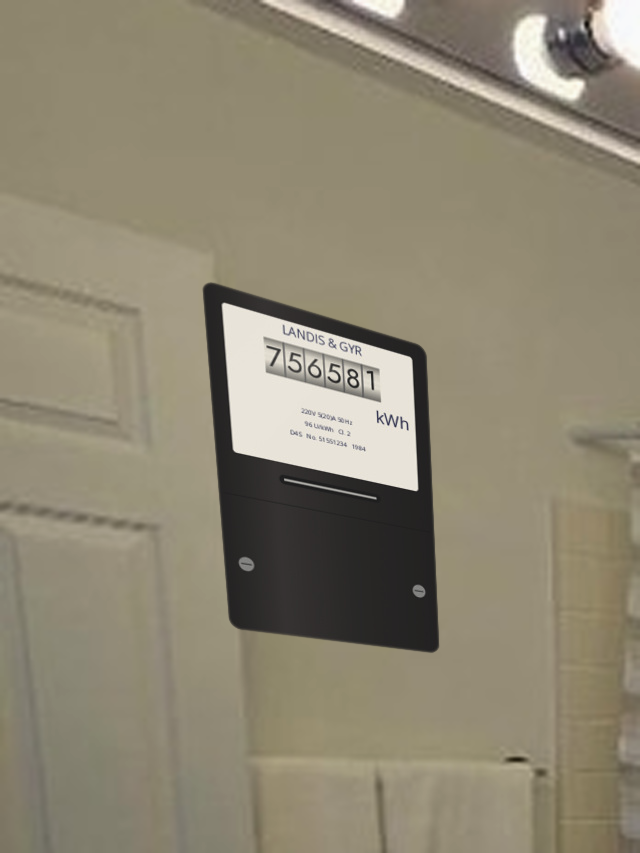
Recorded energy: 756581 kWh
